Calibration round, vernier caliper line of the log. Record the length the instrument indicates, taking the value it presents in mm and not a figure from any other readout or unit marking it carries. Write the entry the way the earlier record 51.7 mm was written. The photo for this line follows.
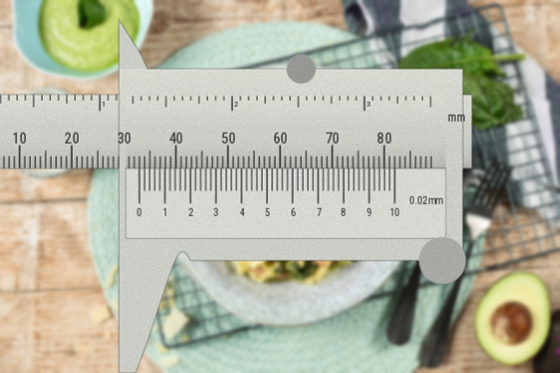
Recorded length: 33.0 mm
